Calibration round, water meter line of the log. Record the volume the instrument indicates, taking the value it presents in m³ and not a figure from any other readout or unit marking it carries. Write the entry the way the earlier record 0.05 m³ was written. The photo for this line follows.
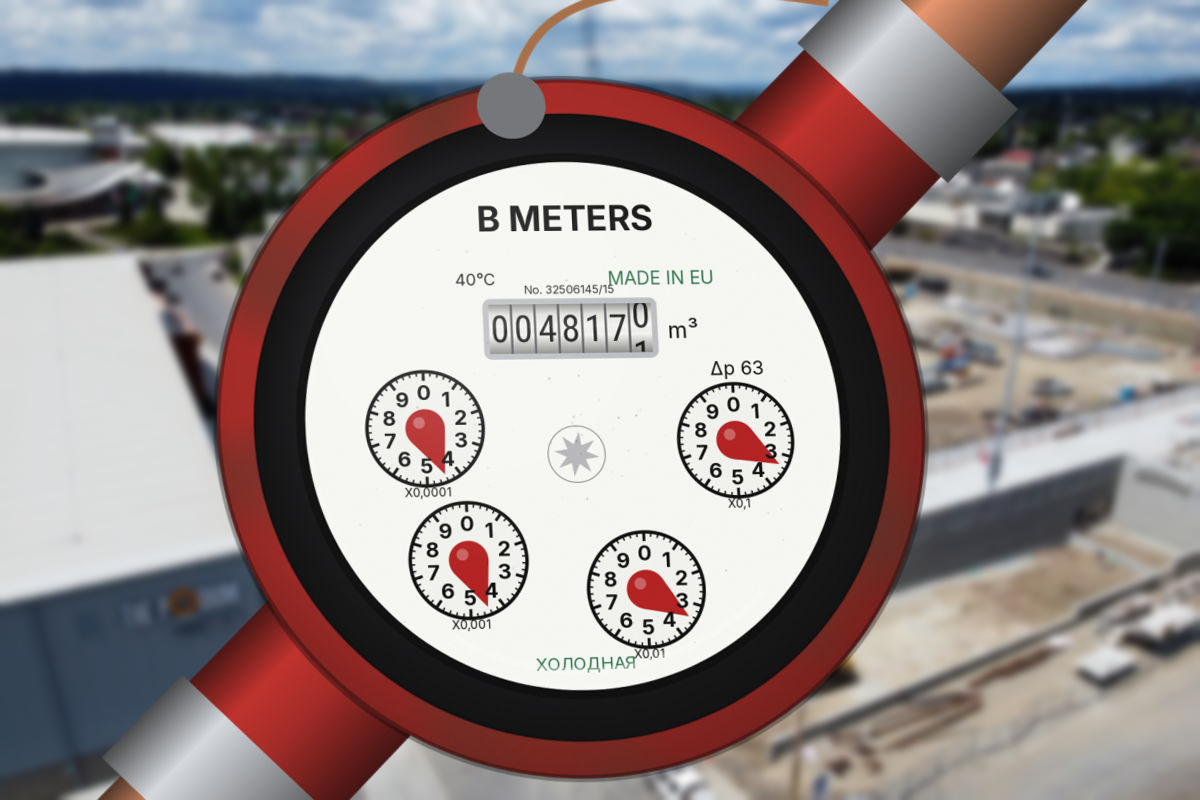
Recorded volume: 48170.3344 m³
